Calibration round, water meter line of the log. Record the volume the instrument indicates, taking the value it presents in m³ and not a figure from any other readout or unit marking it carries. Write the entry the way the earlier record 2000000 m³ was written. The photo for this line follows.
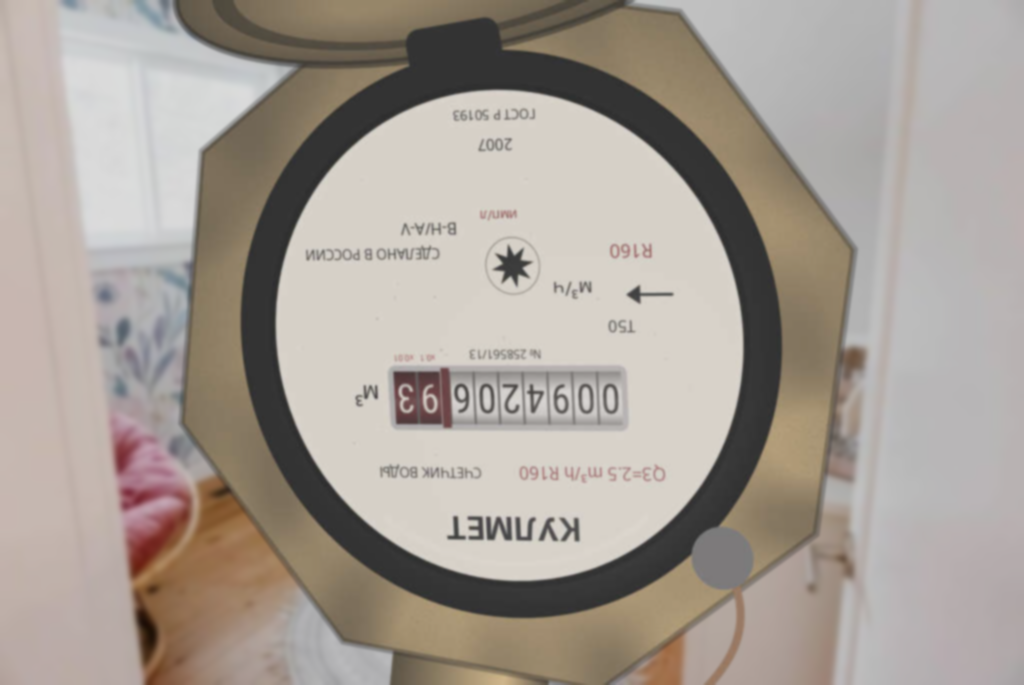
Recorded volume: 94206.93 m³
